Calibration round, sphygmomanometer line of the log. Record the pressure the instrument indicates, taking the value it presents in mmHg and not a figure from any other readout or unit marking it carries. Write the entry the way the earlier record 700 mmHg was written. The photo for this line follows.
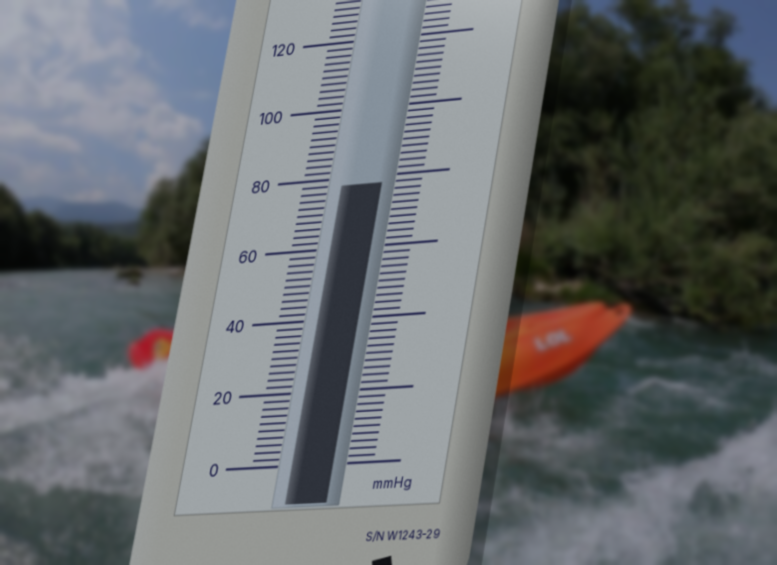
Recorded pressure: 78 mmHg
